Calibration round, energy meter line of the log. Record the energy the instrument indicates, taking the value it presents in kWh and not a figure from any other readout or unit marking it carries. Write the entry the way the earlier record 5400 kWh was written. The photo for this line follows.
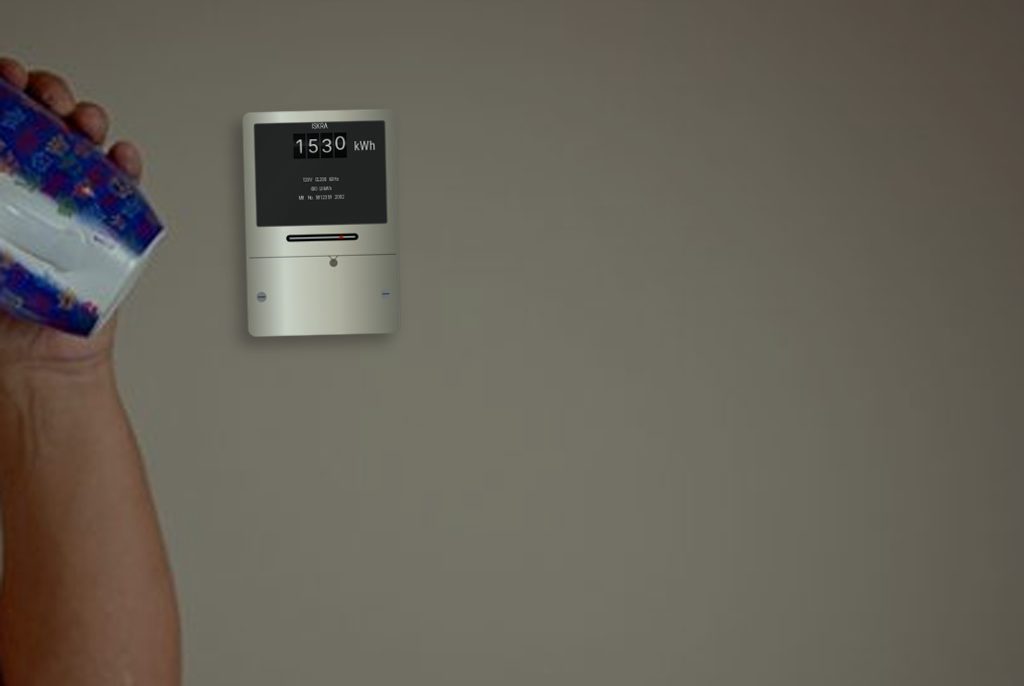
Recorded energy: 1530 kWh
